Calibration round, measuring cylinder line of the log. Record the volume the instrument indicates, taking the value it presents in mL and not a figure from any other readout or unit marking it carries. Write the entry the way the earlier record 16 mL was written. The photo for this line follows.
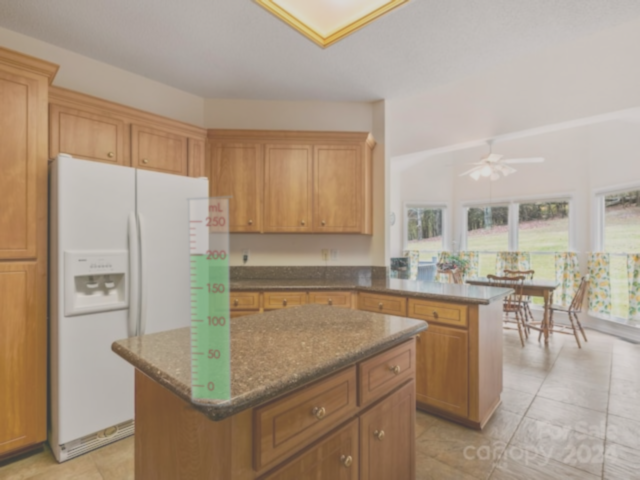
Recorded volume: 200 mL
